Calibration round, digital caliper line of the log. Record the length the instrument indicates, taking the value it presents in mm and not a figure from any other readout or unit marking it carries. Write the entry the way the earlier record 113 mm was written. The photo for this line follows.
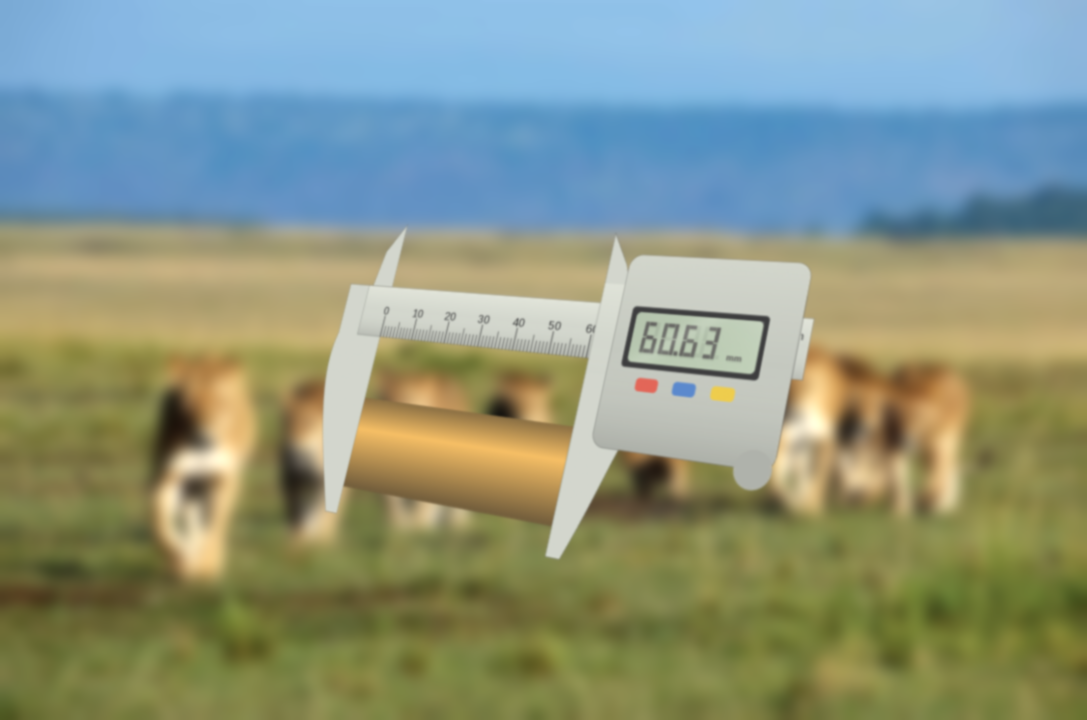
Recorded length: 60.63 mm
